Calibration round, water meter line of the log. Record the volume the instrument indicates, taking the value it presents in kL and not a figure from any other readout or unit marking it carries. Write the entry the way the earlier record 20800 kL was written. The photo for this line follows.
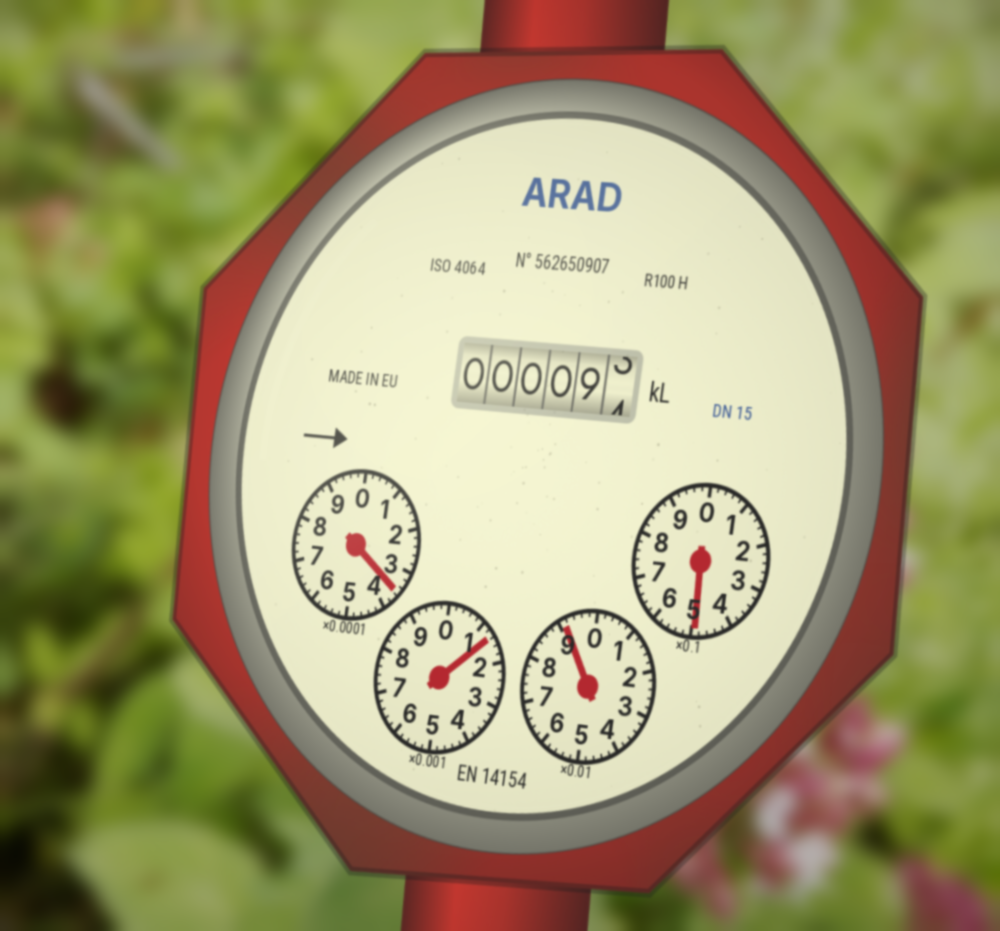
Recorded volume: 93.4913 kL
